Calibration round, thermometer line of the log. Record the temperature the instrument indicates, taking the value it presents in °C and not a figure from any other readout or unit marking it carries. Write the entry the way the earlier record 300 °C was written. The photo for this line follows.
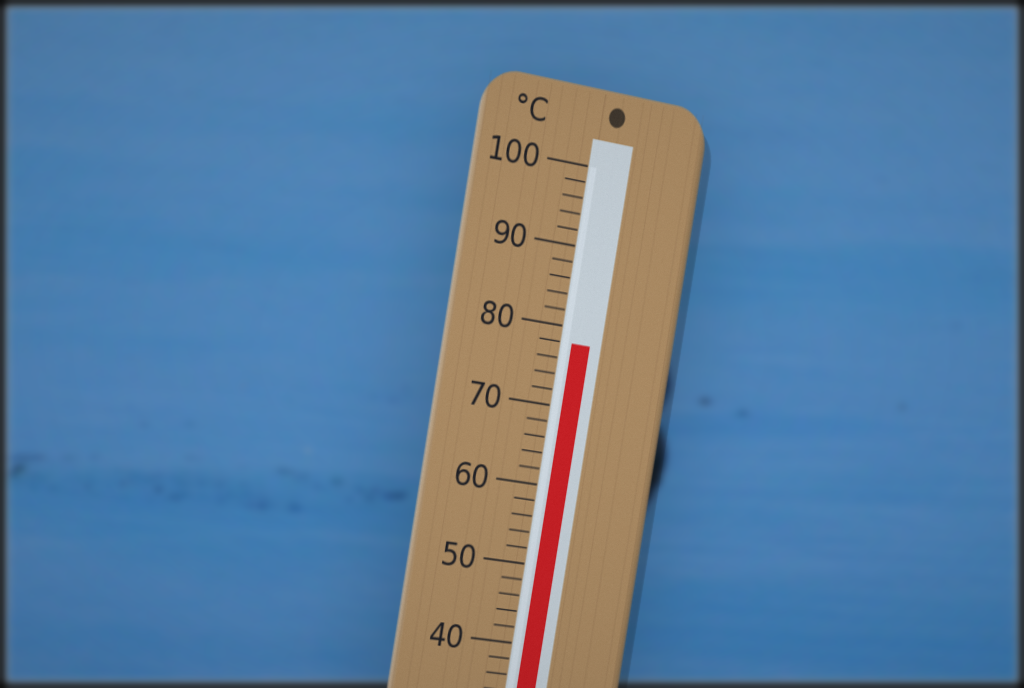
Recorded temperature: 78 °C
